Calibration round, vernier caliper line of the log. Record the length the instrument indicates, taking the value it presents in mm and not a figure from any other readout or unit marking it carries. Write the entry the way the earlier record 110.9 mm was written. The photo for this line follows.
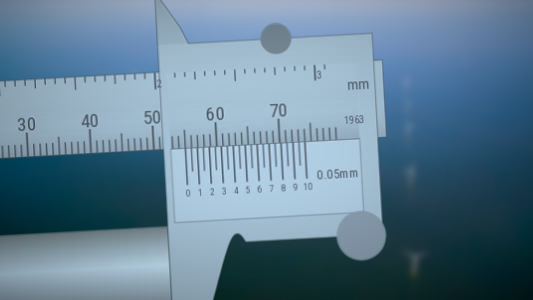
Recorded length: 55.0 mm
